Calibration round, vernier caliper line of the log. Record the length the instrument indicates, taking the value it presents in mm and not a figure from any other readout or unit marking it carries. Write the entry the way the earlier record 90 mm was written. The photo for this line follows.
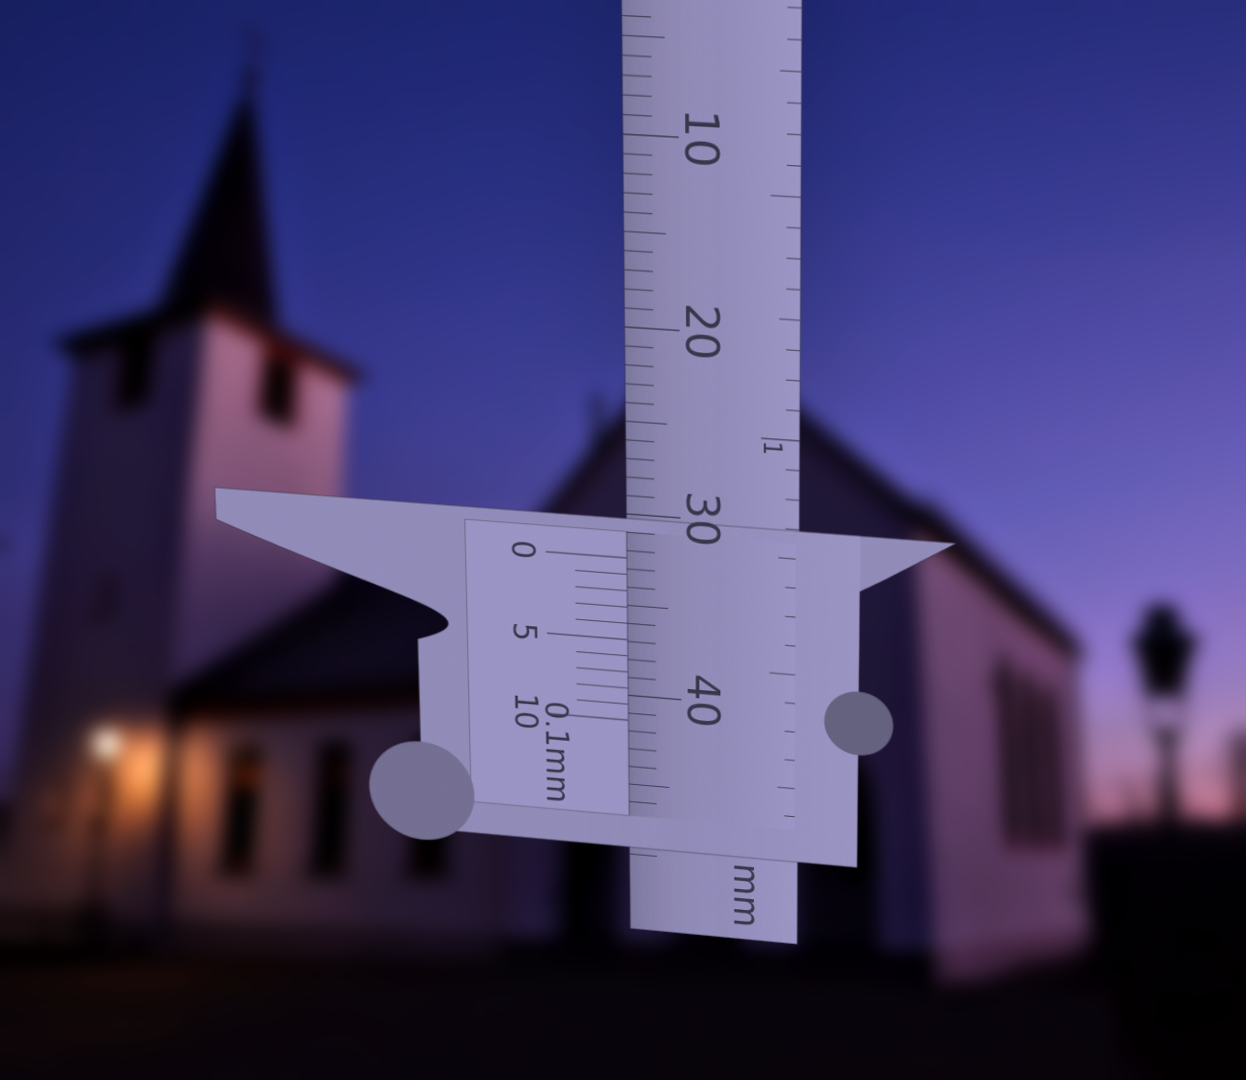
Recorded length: 32.4 mm
